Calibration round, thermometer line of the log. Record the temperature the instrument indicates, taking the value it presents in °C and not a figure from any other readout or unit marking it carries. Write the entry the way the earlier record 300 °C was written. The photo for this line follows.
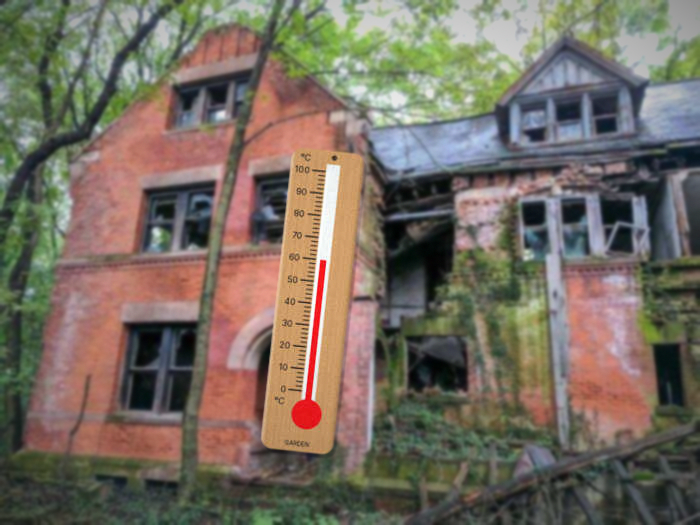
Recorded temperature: 60 °C
